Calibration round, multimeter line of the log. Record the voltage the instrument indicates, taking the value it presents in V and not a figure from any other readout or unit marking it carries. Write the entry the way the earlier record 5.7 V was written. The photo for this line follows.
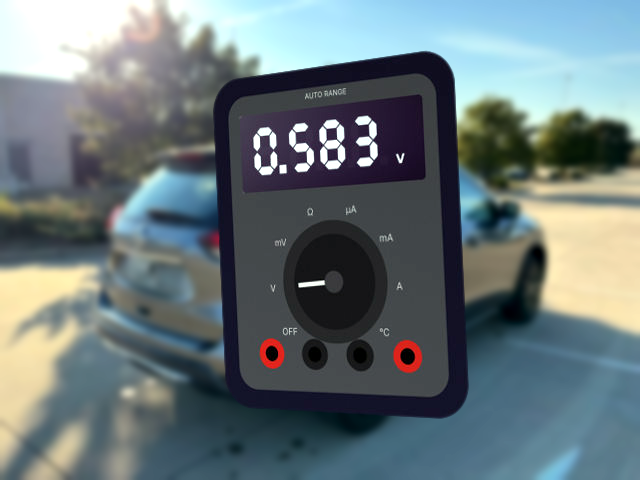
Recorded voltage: 0.583 V
